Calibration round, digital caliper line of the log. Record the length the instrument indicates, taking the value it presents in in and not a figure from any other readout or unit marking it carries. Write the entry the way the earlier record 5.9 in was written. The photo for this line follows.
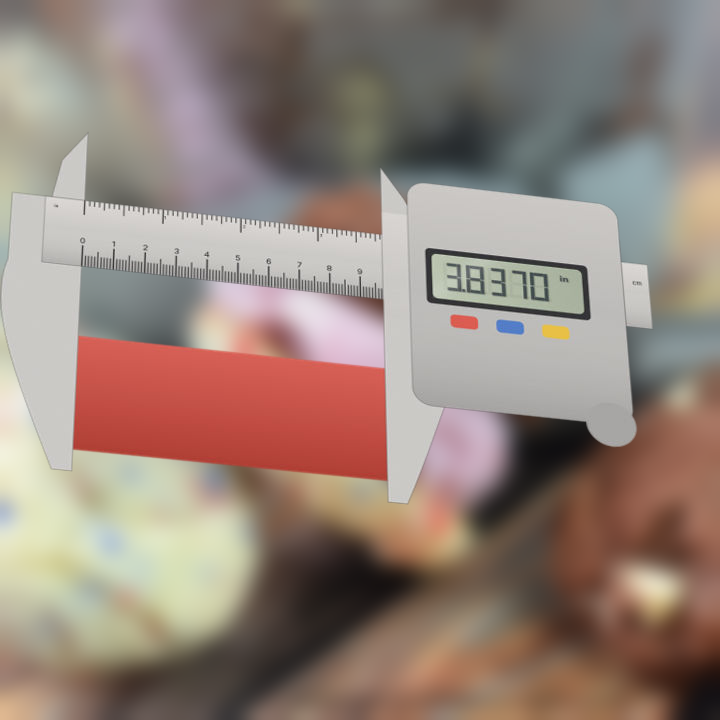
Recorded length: 3.8370 in
